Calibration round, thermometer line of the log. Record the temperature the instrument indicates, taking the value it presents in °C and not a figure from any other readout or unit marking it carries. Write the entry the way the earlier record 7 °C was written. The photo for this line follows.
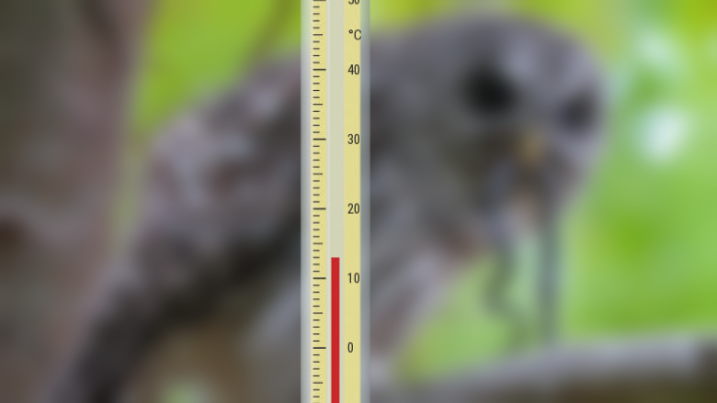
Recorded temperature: 13 °C
